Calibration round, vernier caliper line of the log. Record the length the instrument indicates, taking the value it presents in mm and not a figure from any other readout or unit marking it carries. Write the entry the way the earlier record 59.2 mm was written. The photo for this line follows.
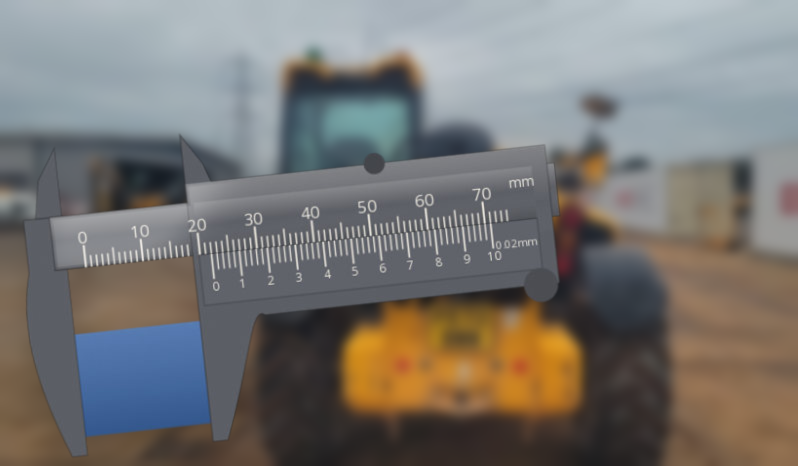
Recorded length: 22.0 mm
